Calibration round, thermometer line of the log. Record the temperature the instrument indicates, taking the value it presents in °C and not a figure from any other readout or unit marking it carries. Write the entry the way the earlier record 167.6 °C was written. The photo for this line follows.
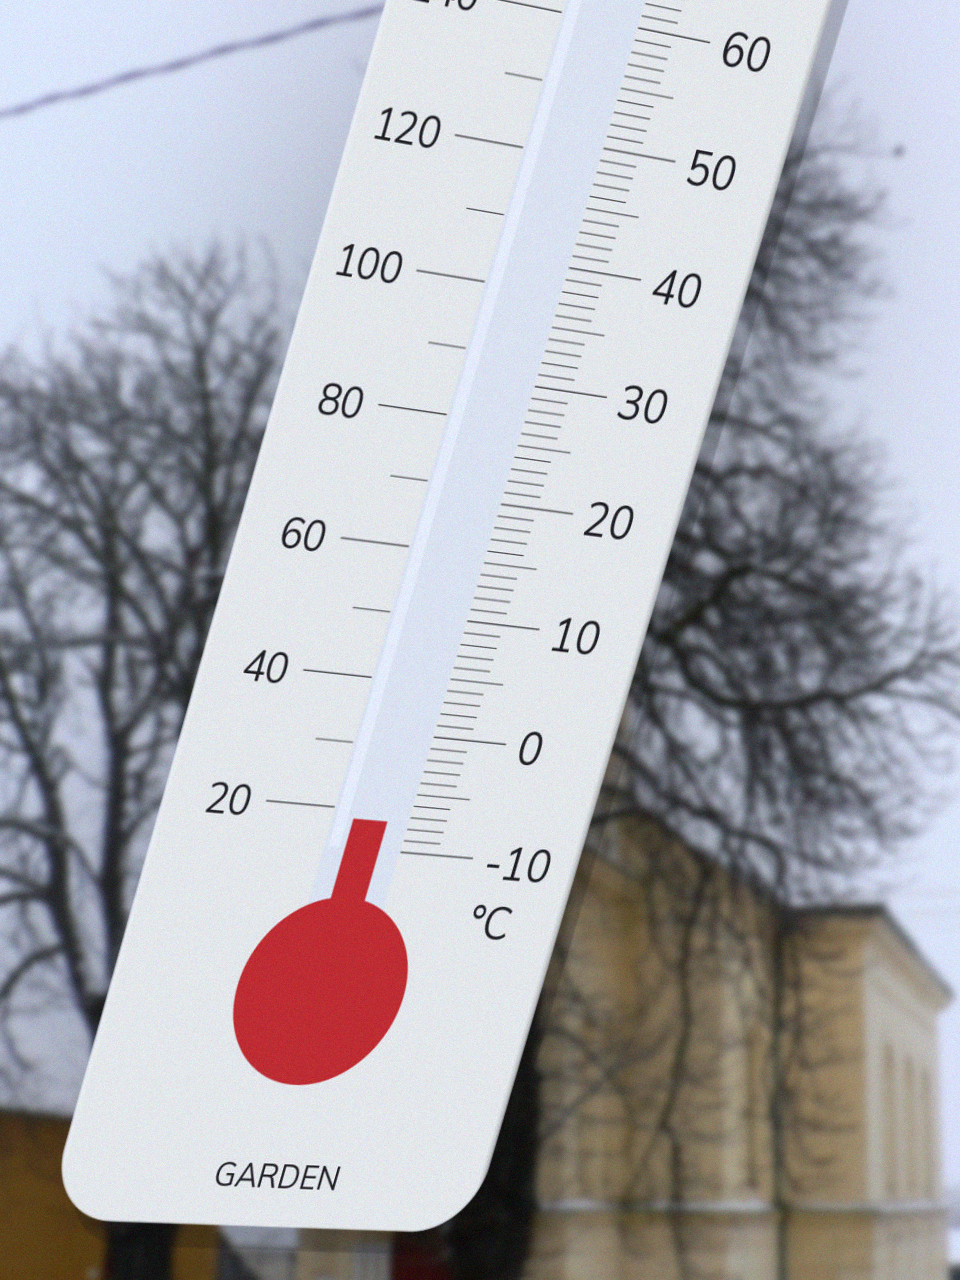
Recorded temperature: -7.5 °C
